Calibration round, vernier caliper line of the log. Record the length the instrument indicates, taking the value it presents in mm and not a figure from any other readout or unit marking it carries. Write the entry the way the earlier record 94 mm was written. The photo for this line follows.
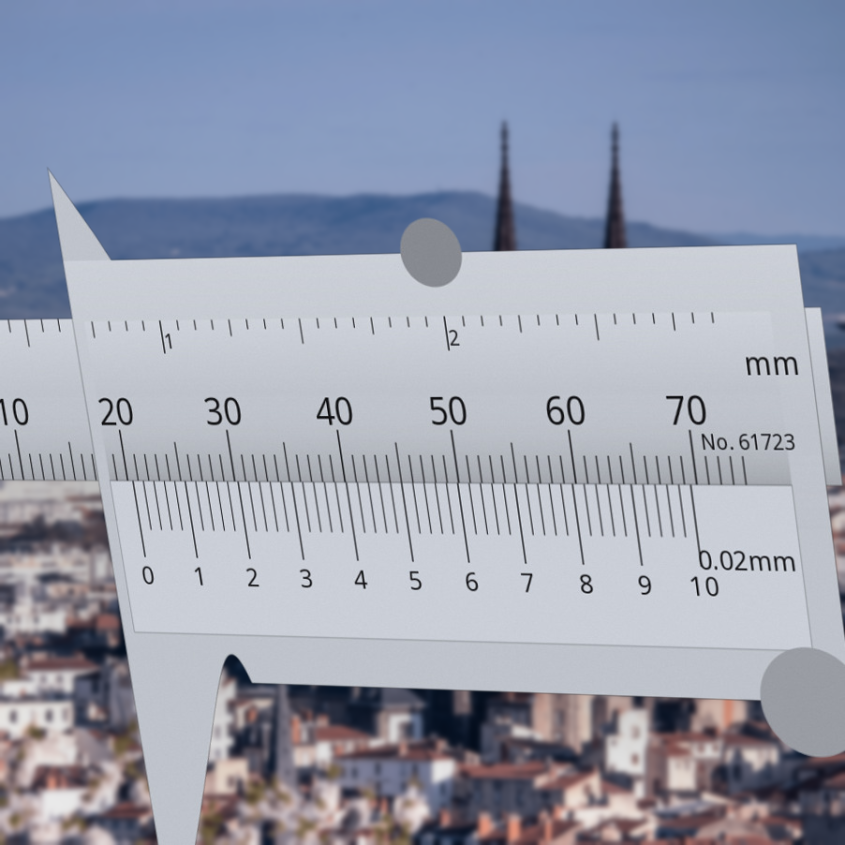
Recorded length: 20.5 mm
